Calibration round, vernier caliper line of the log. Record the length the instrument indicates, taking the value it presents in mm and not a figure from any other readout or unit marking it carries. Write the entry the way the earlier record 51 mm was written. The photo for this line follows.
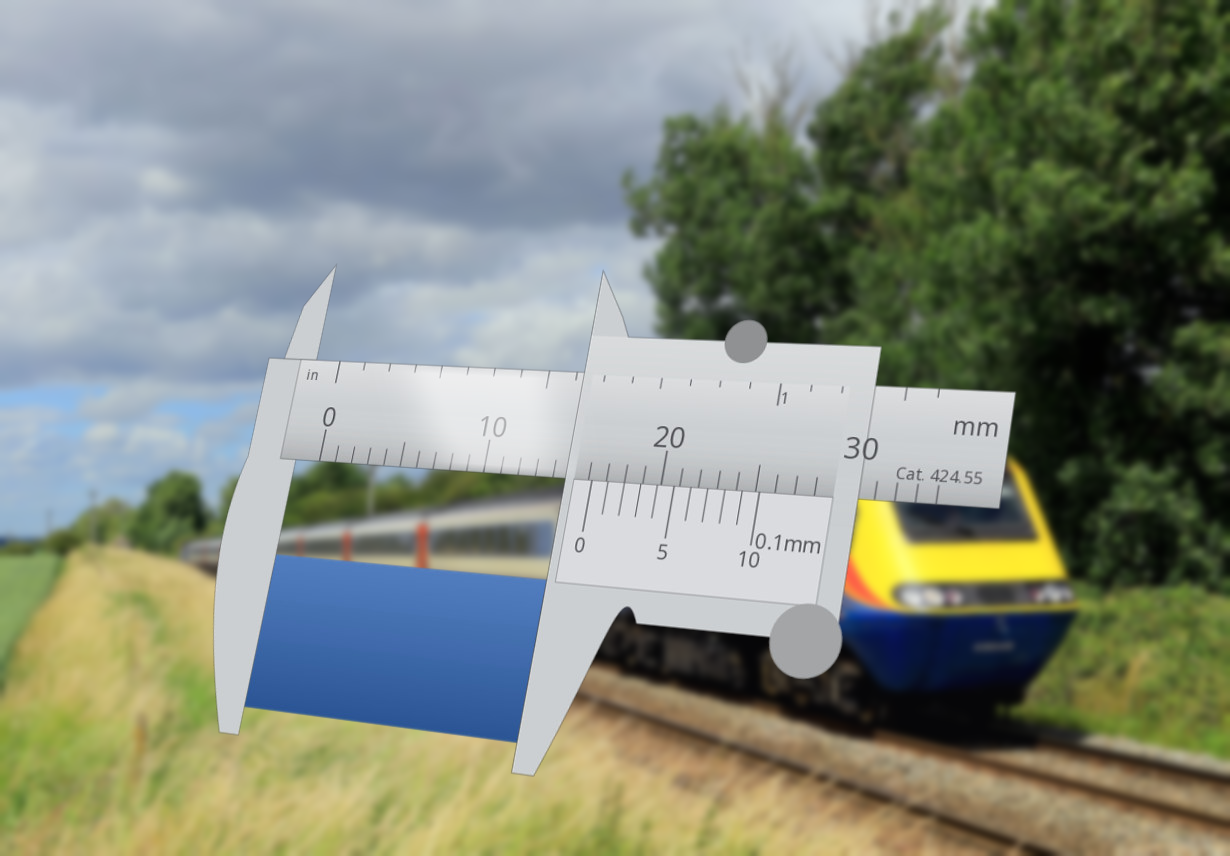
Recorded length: 16.2 mm
